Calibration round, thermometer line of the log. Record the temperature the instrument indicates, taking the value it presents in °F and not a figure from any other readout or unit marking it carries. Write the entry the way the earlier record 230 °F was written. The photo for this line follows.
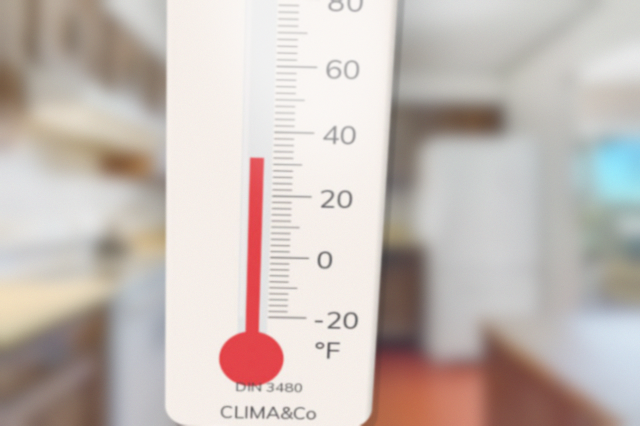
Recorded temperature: 32 °F
